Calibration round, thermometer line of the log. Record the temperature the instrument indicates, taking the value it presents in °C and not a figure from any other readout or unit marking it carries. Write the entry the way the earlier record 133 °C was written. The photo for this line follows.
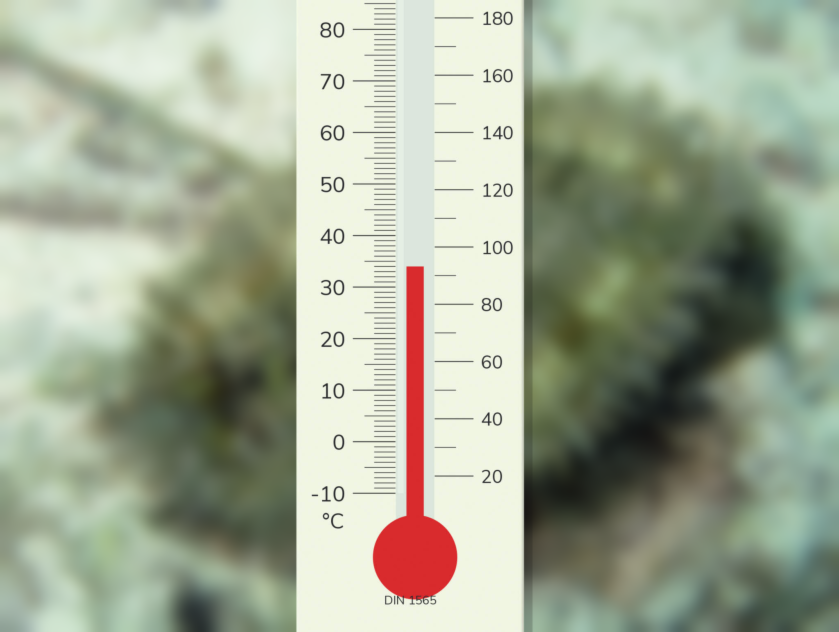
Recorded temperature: 34 °C
